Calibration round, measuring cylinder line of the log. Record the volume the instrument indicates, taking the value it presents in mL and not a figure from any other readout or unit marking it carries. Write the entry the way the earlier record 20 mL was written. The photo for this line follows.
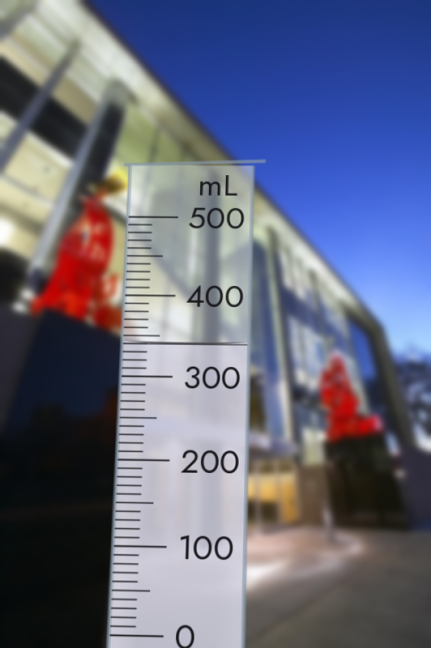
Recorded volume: 340 mL
